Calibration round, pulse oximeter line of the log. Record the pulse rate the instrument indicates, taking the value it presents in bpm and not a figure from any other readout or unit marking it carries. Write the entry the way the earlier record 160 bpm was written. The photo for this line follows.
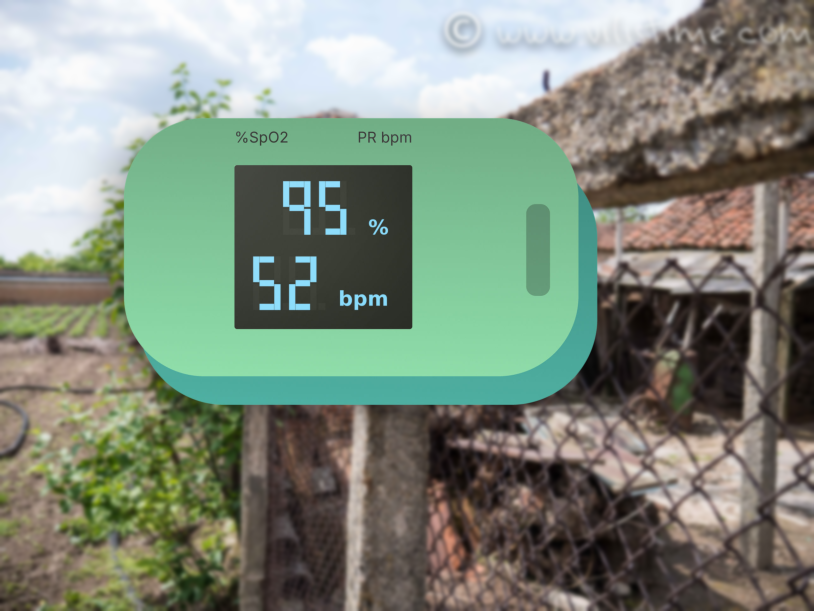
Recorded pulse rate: 52 bpm
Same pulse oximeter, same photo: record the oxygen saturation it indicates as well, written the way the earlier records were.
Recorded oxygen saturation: 95 %
